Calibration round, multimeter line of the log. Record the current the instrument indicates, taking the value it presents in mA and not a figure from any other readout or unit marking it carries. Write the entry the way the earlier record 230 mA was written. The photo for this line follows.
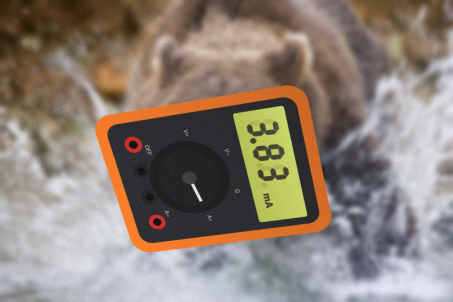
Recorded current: 3.83 mA
